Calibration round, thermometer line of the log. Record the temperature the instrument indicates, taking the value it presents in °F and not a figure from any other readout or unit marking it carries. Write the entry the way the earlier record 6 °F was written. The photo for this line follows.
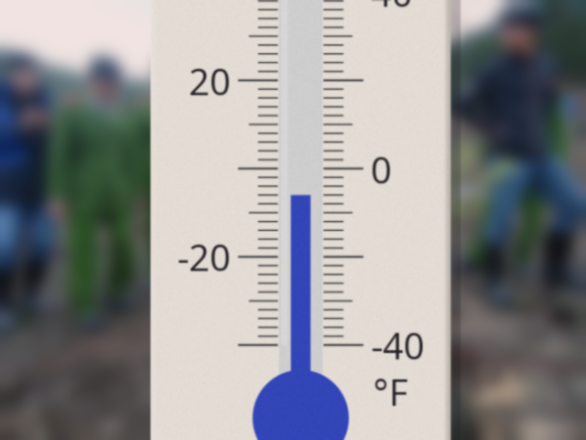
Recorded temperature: -6 °F
